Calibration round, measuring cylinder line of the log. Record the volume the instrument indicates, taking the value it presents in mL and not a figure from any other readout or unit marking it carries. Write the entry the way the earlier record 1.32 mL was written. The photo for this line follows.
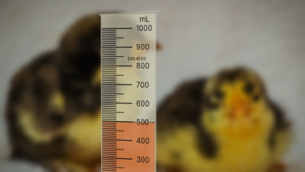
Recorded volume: 500 mL
